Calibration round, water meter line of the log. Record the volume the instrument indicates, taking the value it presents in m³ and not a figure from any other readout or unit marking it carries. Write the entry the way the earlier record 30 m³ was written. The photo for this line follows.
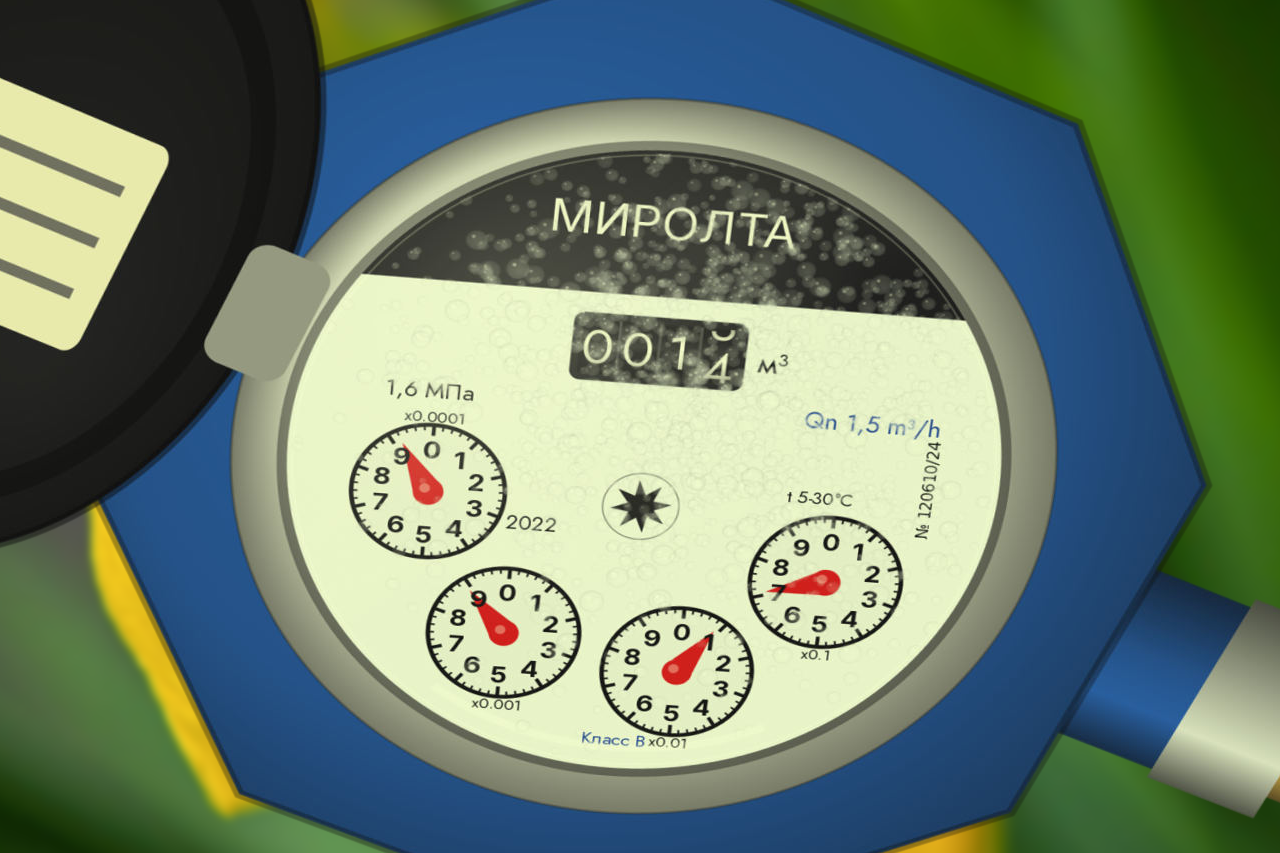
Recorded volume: 13.7089 m³
